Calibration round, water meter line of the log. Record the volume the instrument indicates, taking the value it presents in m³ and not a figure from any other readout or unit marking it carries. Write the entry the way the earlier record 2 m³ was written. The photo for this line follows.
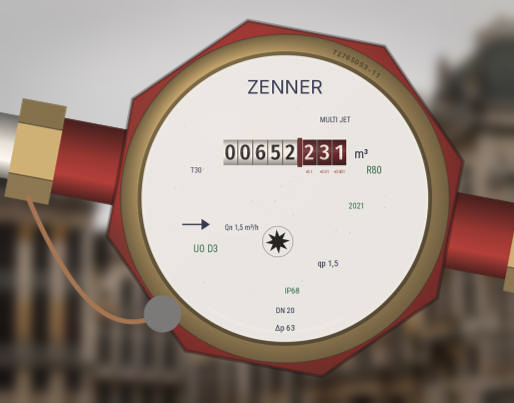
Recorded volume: 652.231 m³
